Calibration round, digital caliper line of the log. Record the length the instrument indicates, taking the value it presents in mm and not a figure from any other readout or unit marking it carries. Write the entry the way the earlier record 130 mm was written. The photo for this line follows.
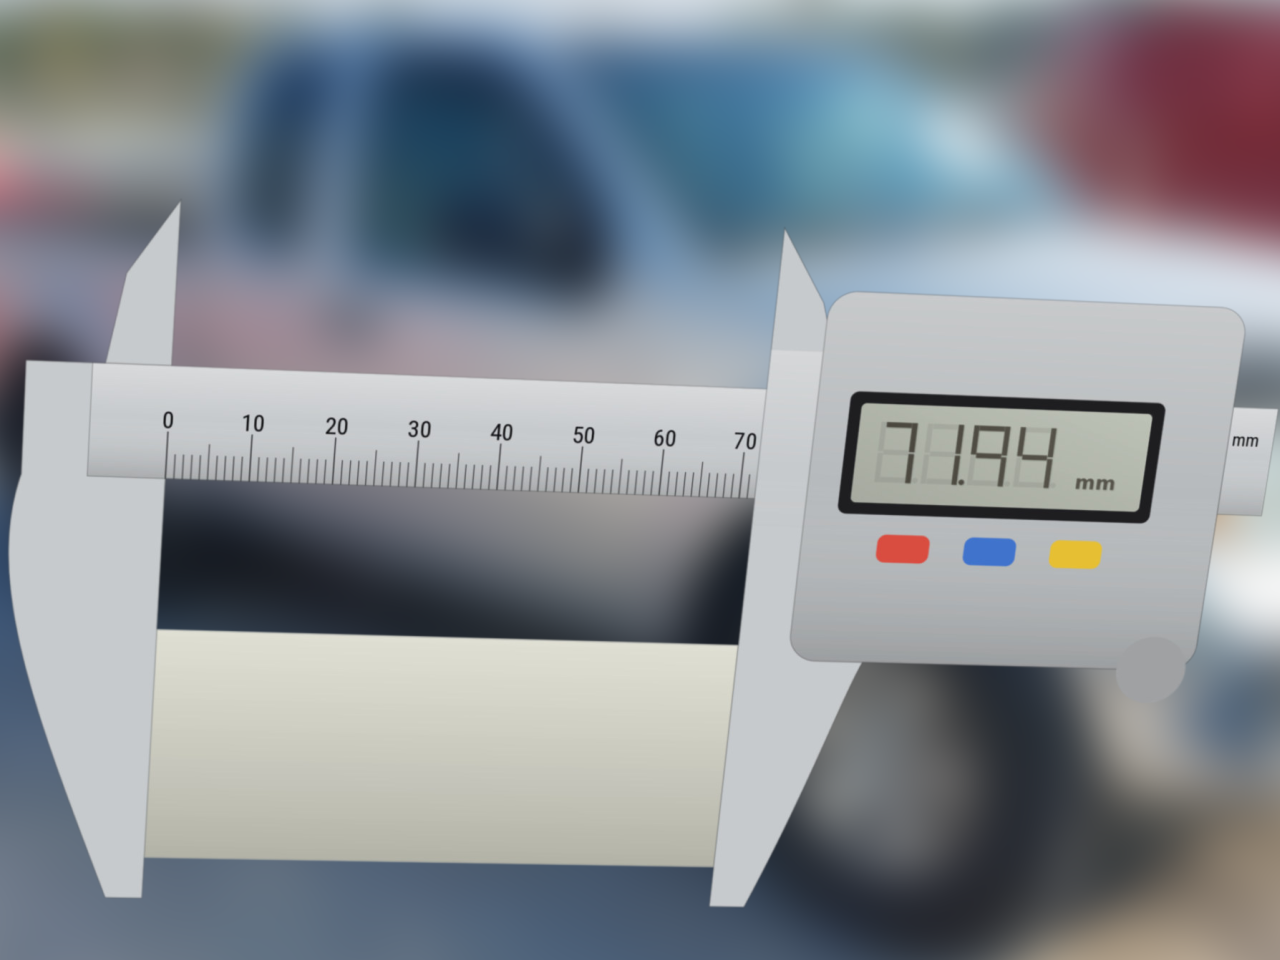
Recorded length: 71.94 mm
